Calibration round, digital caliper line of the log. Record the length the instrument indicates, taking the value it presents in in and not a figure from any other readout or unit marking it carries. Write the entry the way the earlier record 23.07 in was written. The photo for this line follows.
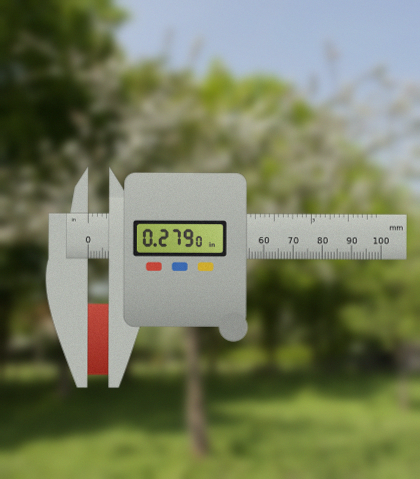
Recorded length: 0.2790 in
